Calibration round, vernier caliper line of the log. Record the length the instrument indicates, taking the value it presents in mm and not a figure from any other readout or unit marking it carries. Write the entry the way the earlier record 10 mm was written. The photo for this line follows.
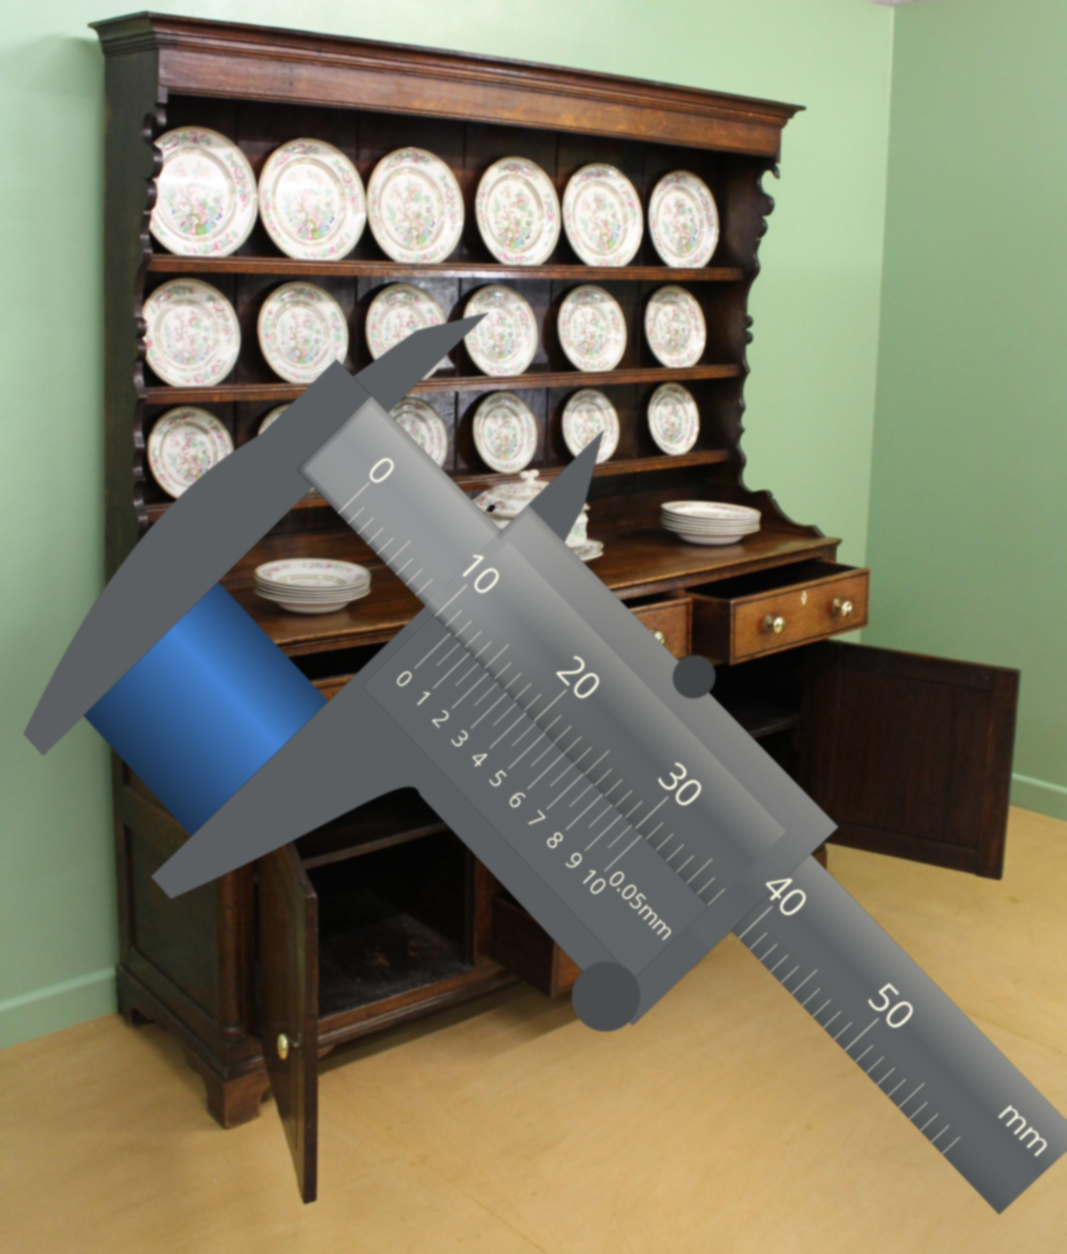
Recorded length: 11.6 mm
